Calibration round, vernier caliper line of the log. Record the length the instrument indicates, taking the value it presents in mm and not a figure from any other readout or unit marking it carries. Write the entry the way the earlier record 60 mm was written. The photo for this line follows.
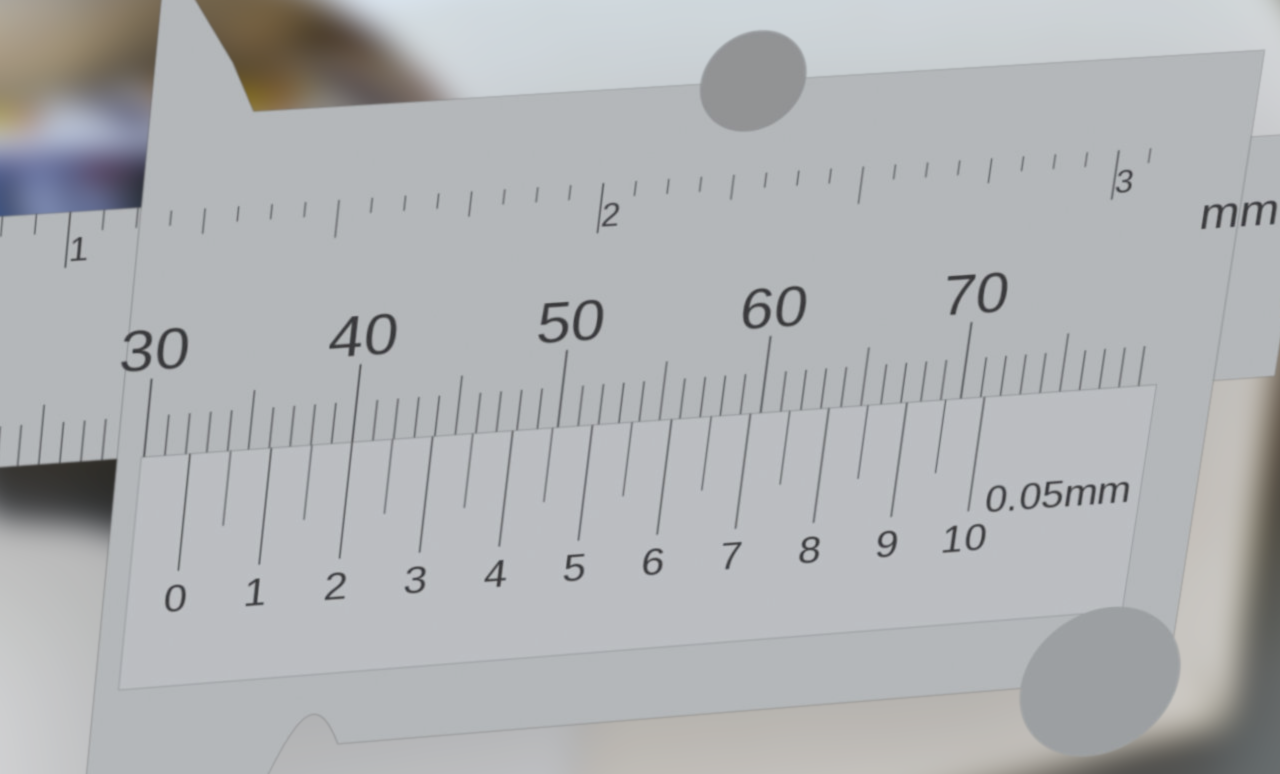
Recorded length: 32.2 mm
